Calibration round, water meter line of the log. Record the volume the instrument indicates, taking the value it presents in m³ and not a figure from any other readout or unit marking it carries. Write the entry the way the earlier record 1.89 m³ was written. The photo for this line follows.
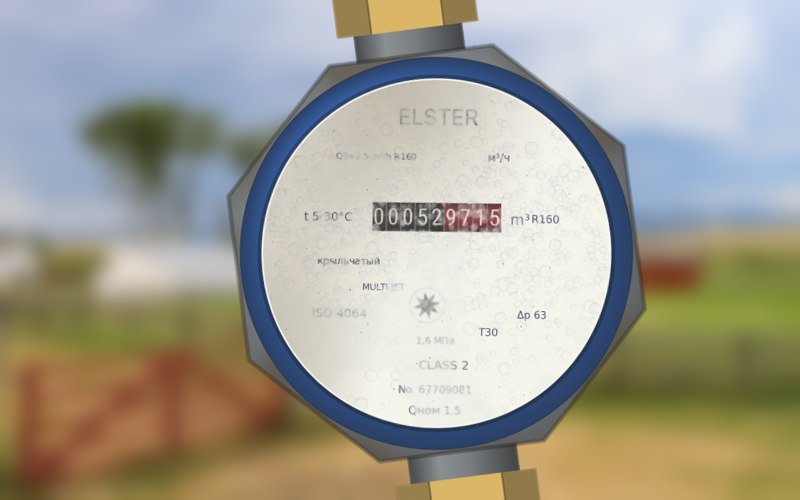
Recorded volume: 52.9715 m³
